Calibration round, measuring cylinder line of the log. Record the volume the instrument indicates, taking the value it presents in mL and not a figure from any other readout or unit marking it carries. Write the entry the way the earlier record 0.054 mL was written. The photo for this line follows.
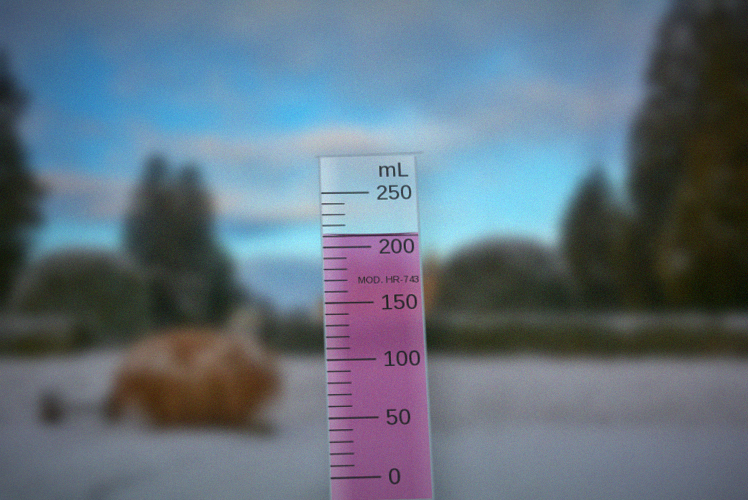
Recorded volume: 210 mL
